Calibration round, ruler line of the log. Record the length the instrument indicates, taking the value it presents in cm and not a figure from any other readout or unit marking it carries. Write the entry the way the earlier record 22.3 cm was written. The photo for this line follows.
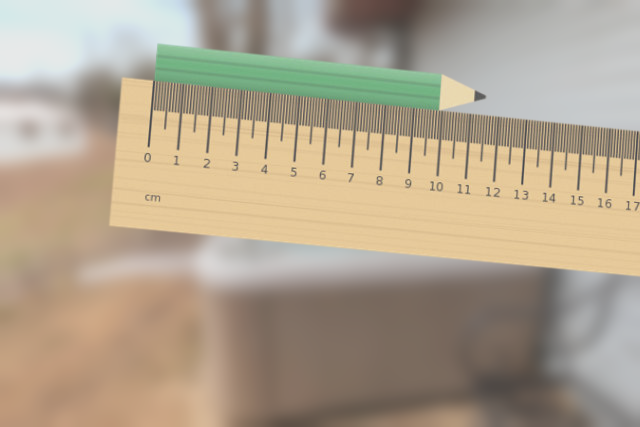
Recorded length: 11.5 cm
